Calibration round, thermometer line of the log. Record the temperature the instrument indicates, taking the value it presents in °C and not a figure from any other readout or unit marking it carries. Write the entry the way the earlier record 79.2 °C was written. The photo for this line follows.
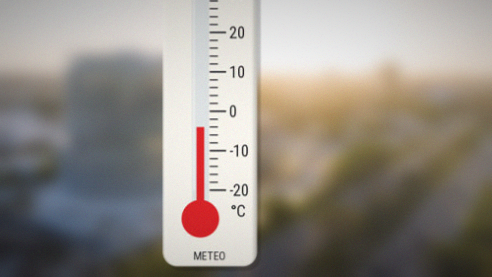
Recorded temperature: -4 °C
